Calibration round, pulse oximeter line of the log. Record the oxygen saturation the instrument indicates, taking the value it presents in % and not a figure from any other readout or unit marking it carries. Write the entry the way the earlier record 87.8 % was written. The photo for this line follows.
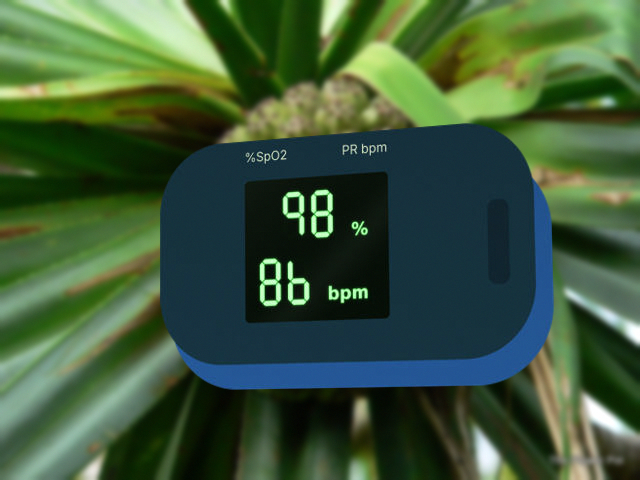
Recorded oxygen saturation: 98 %
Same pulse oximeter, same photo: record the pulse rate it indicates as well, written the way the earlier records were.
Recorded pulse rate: 86 bpm
